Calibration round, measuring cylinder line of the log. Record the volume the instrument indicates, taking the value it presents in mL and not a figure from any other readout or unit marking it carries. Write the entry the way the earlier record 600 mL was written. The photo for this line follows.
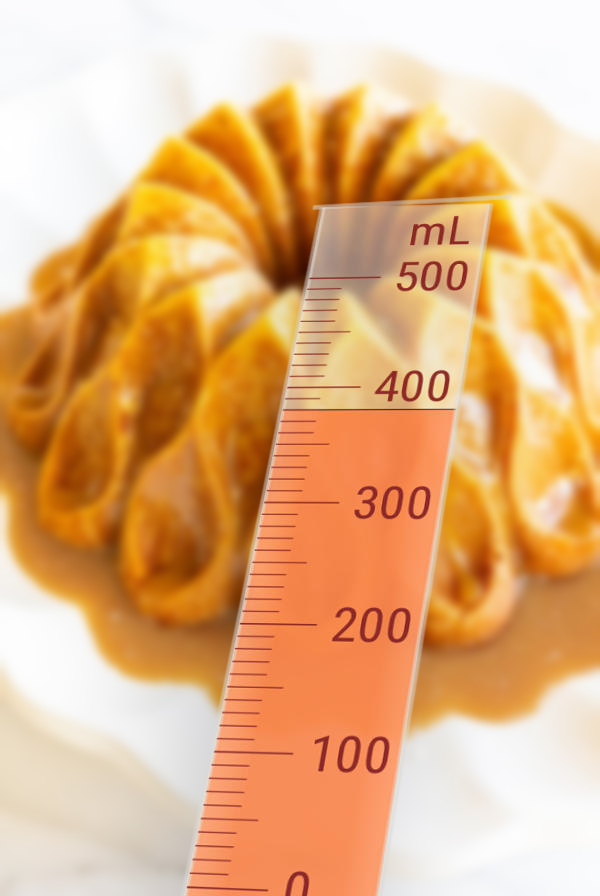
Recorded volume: 380 mL
